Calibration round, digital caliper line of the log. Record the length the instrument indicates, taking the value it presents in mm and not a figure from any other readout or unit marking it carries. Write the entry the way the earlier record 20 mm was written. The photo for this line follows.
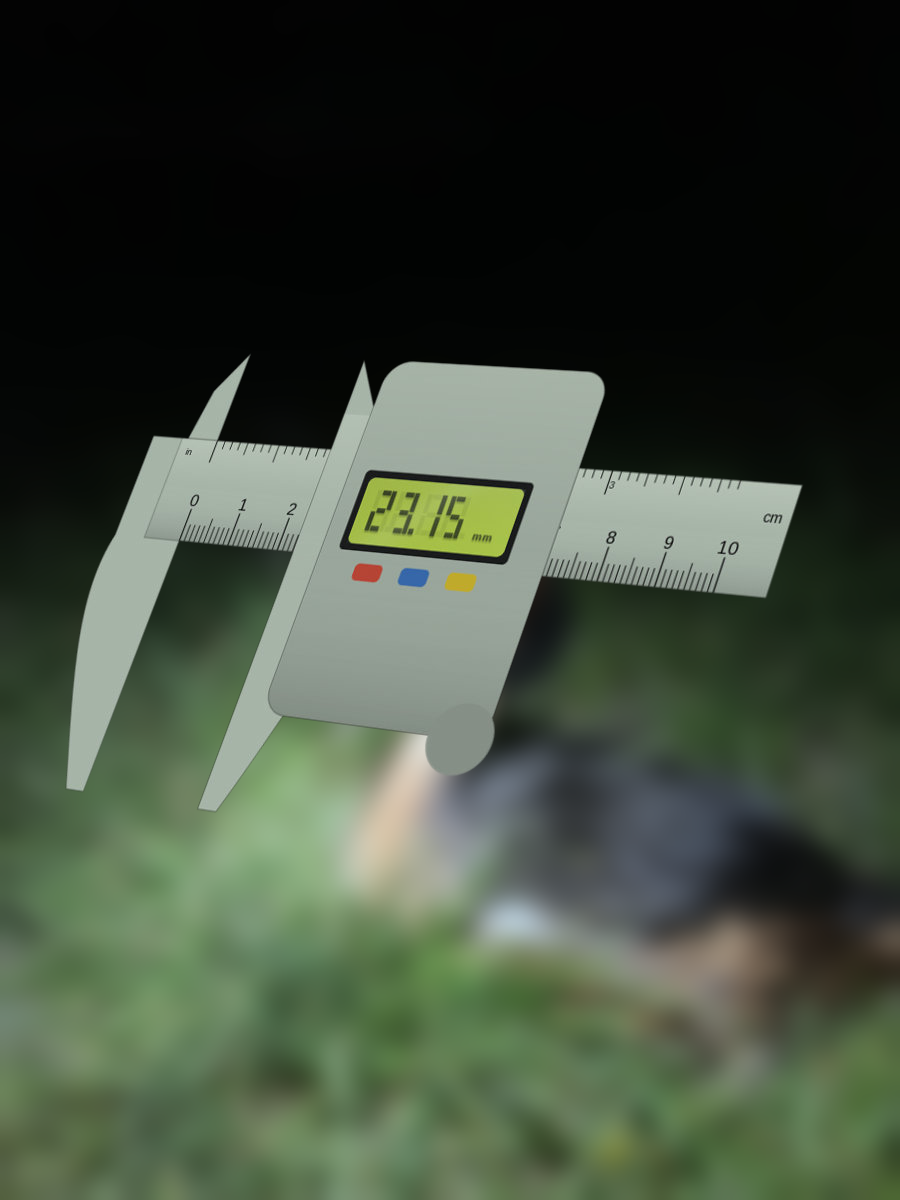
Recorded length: 23.15 mm
